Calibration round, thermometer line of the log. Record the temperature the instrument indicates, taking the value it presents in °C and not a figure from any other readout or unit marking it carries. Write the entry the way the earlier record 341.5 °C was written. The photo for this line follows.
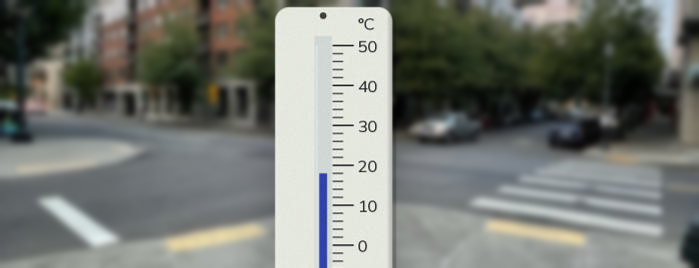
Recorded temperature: 18 °C
